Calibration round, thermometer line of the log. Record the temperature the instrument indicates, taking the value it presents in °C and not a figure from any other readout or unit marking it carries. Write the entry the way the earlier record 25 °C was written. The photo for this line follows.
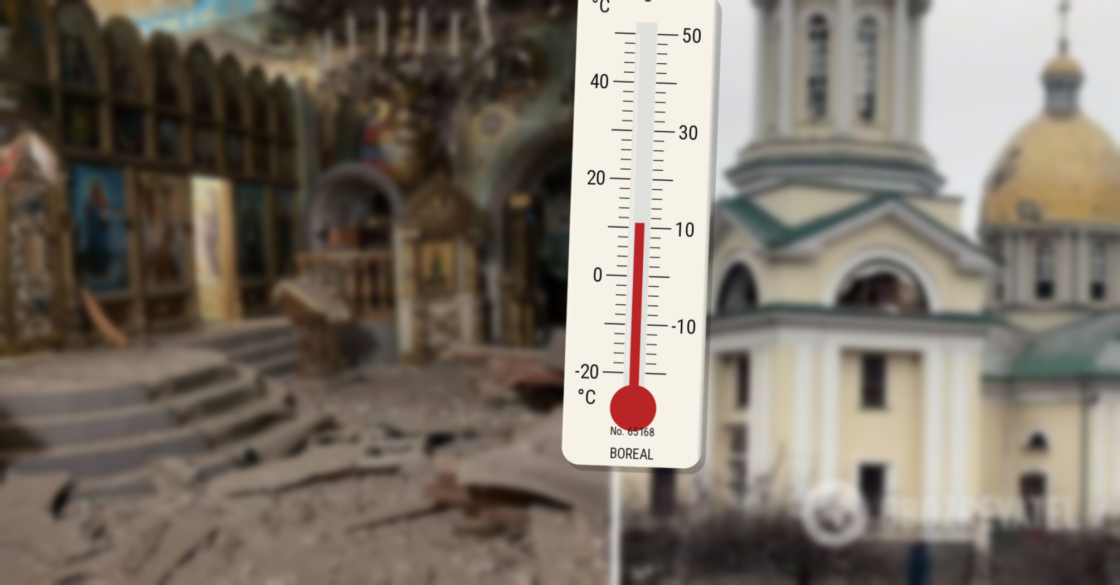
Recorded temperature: 11 °C
